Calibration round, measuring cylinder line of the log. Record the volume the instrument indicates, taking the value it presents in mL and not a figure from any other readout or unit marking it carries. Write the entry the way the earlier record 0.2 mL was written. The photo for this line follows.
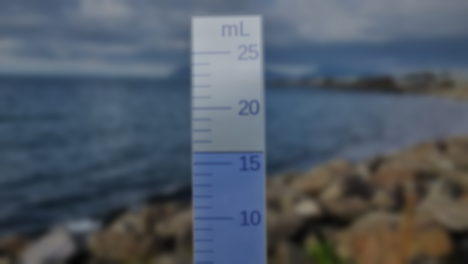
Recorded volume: 16 mL
